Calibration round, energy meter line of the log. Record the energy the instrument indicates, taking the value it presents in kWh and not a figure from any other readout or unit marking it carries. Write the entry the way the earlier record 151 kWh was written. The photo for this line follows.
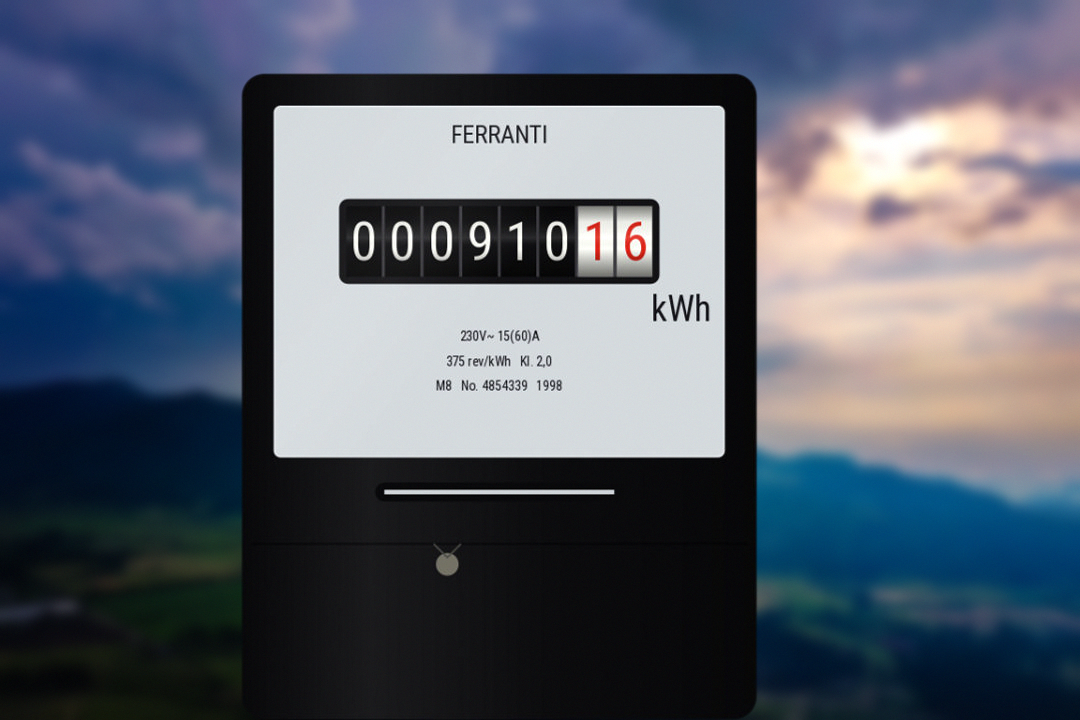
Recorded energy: 910.16 kWh
